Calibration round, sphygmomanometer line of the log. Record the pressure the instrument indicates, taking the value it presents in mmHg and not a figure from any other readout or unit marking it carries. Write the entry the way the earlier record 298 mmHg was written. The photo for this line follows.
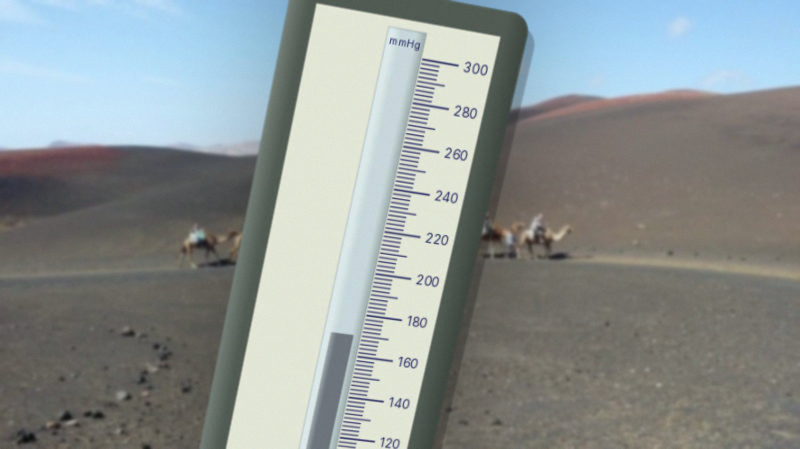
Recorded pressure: 170 mmHg
